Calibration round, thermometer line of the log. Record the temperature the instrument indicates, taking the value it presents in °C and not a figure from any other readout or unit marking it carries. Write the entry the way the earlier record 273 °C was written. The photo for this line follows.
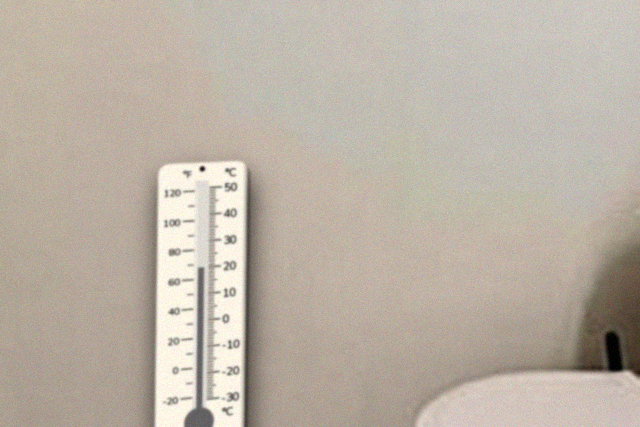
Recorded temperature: 20 °C
